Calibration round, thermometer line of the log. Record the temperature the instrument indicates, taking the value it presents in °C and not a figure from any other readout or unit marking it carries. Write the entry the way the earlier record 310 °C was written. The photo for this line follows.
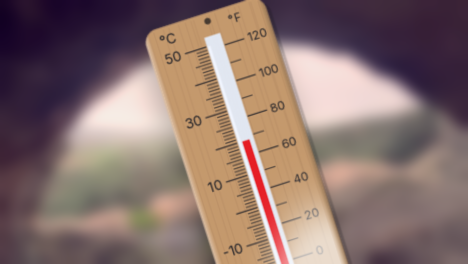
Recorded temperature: 20 °C
